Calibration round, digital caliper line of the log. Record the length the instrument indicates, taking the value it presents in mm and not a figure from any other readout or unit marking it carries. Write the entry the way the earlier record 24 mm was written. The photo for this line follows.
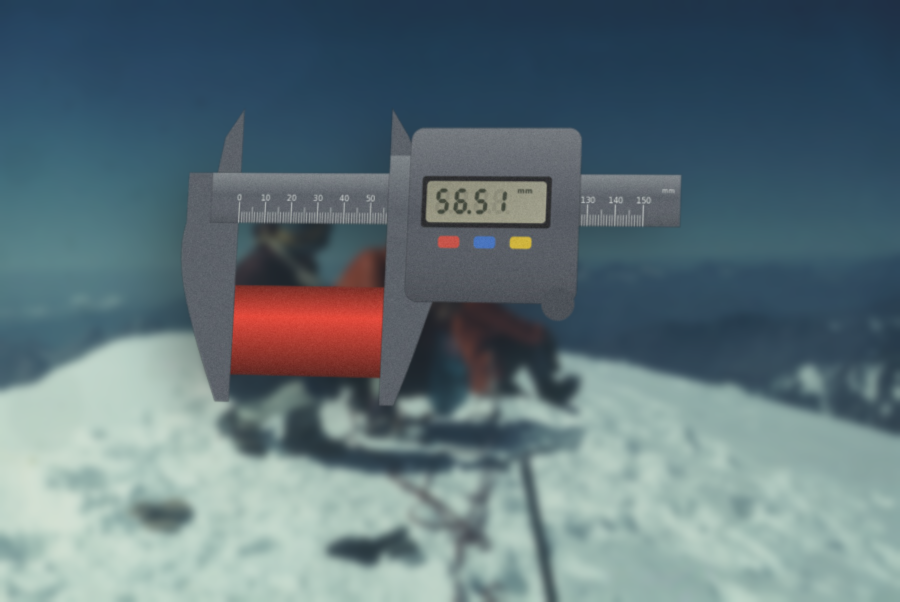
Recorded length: 56.51 mm
